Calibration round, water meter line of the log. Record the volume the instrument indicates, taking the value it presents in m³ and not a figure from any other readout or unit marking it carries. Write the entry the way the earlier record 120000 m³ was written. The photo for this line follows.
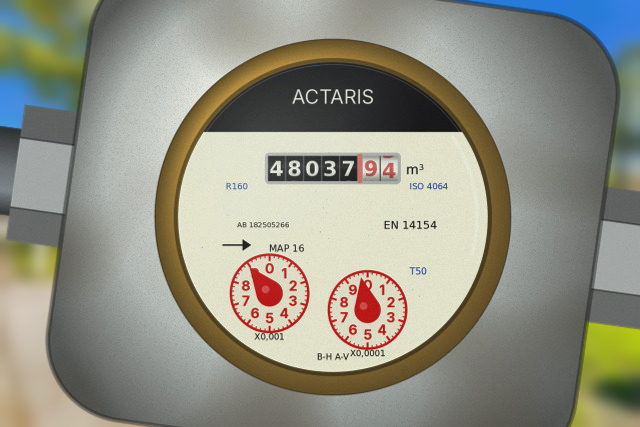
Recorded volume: 48037.9389 m³
